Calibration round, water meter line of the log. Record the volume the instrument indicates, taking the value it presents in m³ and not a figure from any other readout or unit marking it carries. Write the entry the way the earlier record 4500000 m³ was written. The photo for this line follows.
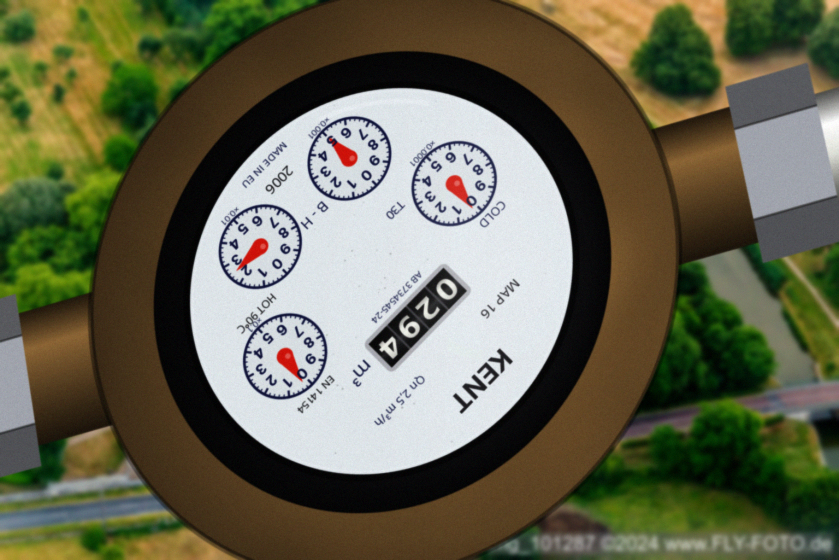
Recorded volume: 294.0250 m³
